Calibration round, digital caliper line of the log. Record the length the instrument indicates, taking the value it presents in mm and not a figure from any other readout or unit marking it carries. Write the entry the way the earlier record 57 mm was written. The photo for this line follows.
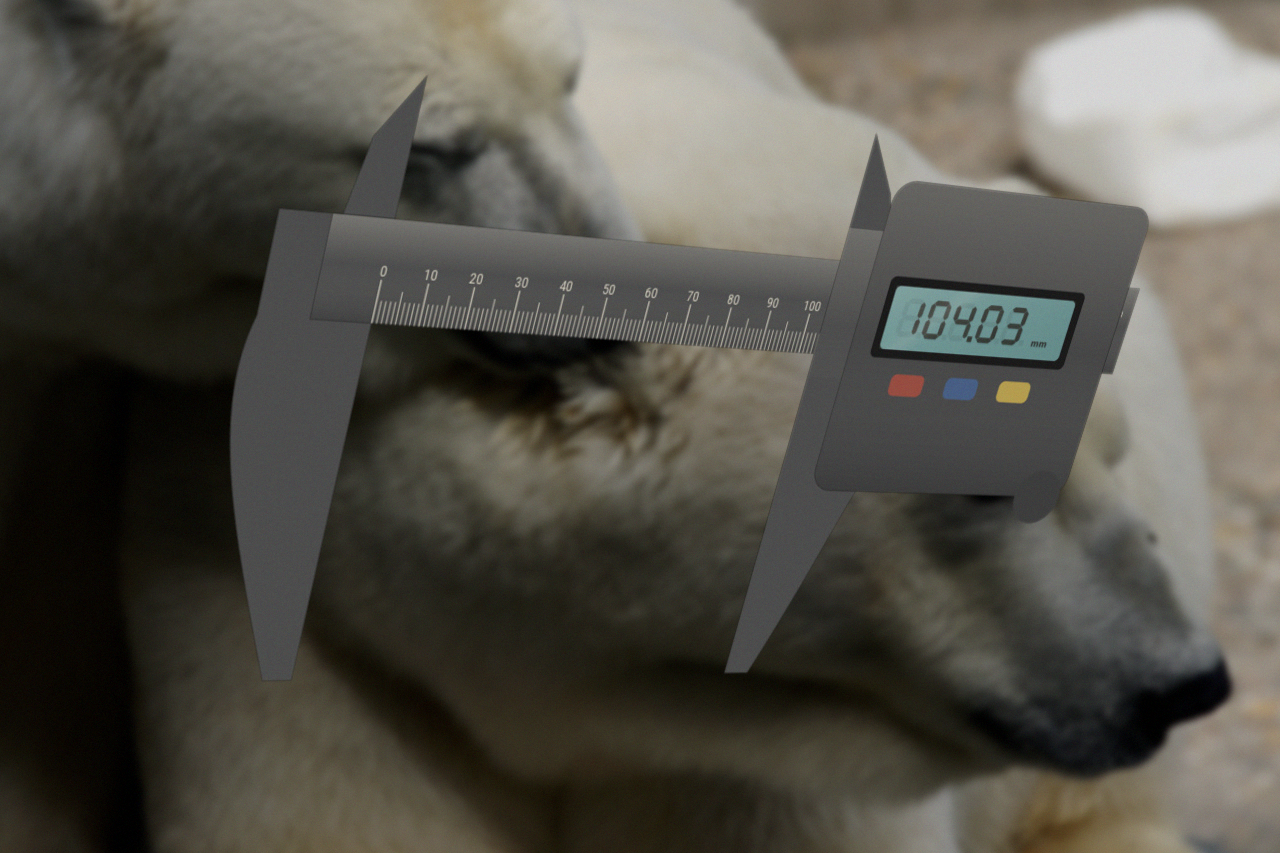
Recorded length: 104.03 mm
